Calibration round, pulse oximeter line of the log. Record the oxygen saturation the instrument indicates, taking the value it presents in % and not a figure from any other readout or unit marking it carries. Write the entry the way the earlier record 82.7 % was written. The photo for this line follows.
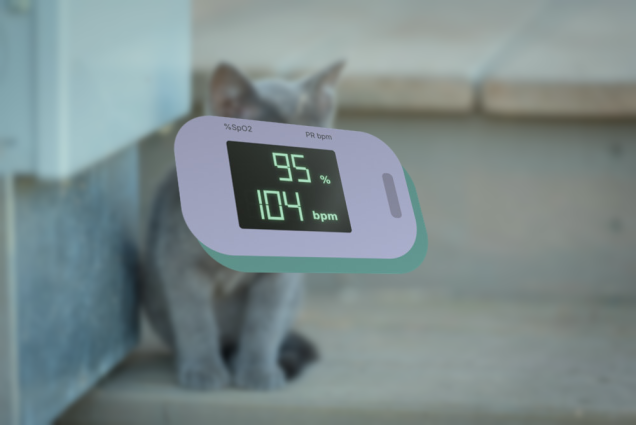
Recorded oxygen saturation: 95 %
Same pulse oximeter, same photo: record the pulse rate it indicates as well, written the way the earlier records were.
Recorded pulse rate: 104 bpm
